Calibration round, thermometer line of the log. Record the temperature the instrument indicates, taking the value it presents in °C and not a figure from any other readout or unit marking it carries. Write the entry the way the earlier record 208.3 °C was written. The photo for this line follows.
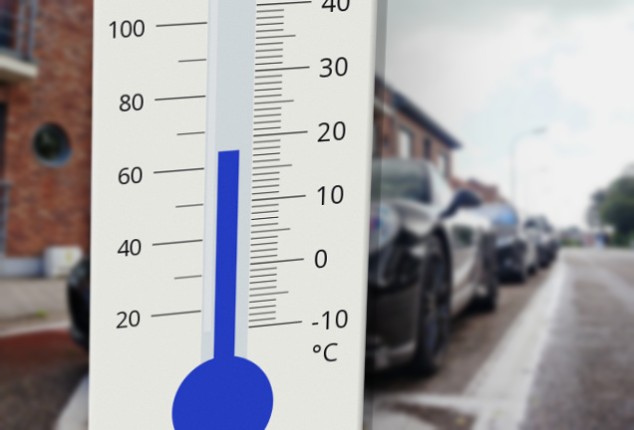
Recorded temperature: 18 °C
